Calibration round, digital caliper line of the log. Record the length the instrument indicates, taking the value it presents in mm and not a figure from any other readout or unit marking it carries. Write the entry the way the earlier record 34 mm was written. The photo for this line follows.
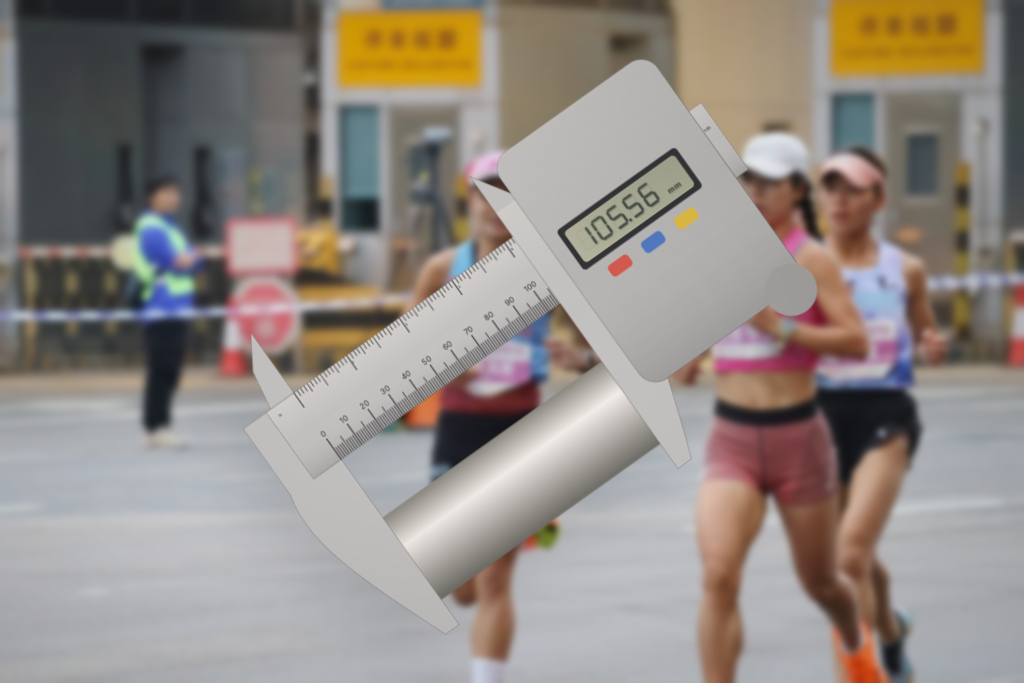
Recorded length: 105.56 mm
